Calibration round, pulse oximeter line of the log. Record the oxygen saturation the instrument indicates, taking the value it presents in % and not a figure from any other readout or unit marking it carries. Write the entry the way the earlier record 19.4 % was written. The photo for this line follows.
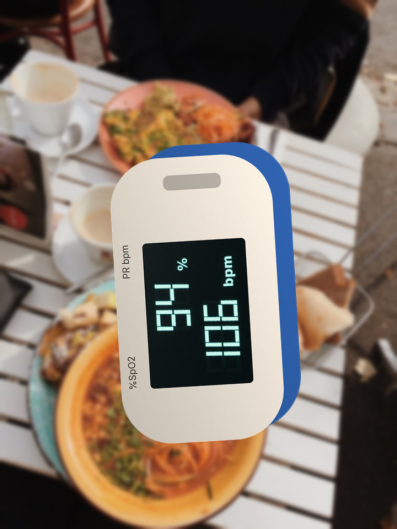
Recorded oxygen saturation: 94 %
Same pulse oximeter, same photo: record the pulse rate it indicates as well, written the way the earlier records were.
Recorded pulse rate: 106 bpm
